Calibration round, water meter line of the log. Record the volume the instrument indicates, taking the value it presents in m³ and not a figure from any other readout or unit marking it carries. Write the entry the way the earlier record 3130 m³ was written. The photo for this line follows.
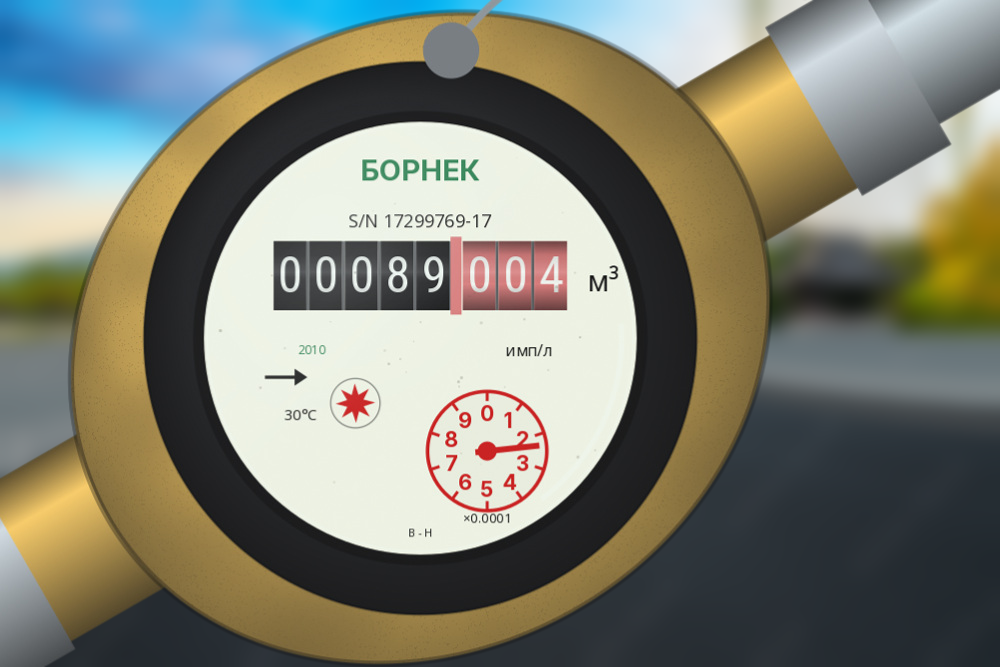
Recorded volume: 89.0042 m³
